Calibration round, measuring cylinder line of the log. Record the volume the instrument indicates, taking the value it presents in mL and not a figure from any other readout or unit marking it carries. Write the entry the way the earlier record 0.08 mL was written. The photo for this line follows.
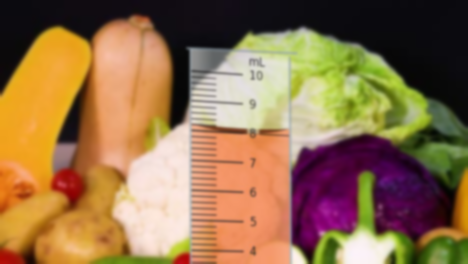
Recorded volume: 8 mL
